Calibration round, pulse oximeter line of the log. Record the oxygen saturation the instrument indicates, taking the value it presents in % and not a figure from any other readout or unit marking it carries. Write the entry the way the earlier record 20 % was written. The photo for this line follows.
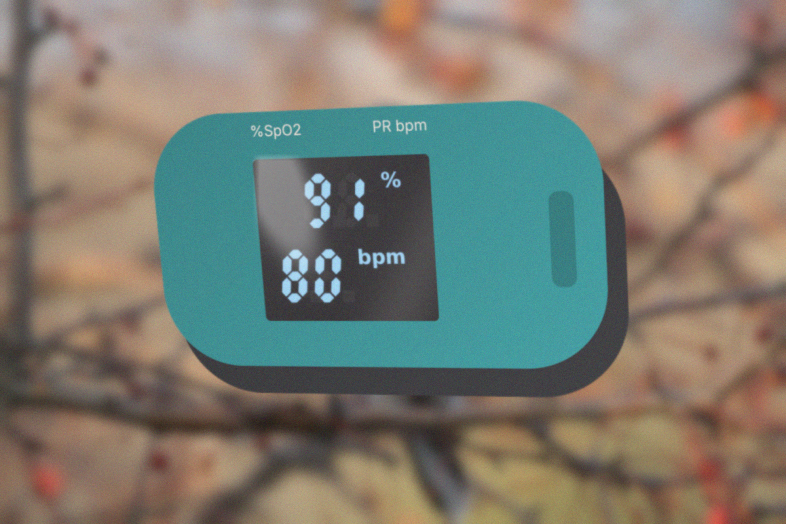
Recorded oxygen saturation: 91 %
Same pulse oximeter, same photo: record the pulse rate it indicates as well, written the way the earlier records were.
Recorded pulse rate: 80 bpm
